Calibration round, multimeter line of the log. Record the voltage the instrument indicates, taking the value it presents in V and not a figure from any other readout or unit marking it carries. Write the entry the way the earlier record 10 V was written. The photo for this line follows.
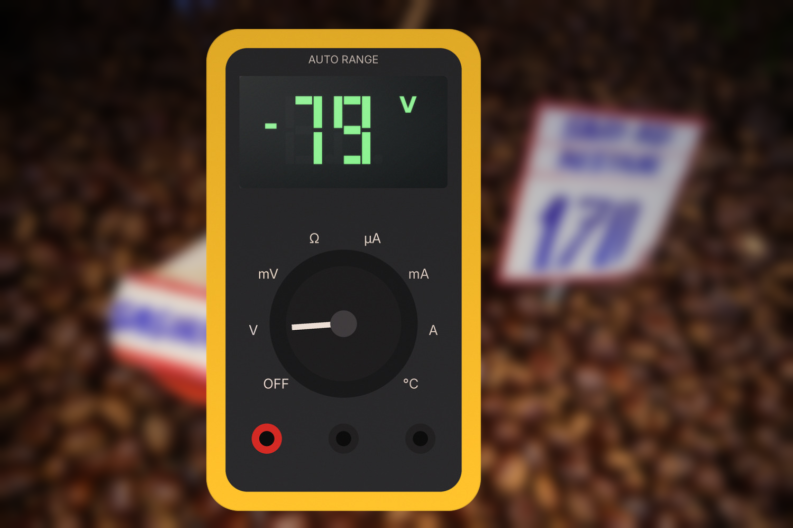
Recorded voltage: -79 V
